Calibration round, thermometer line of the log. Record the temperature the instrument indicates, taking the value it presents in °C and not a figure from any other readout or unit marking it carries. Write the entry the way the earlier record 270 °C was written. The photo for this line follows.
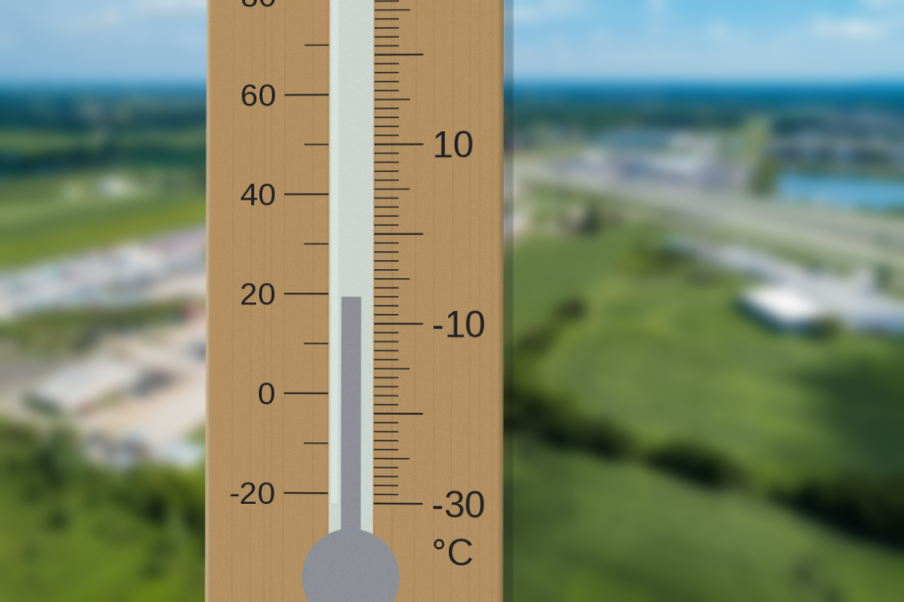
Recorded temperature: -7 °C
